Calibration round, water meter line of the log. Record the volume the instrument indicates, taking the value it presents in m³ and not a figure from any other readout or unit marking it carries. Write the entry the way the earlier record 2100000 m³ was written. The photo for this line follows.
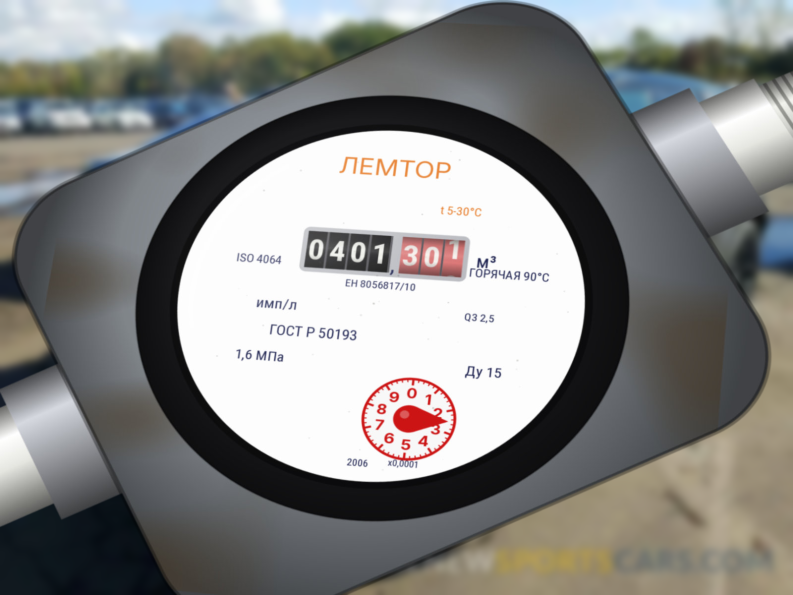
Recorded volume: 401.3012 m³
